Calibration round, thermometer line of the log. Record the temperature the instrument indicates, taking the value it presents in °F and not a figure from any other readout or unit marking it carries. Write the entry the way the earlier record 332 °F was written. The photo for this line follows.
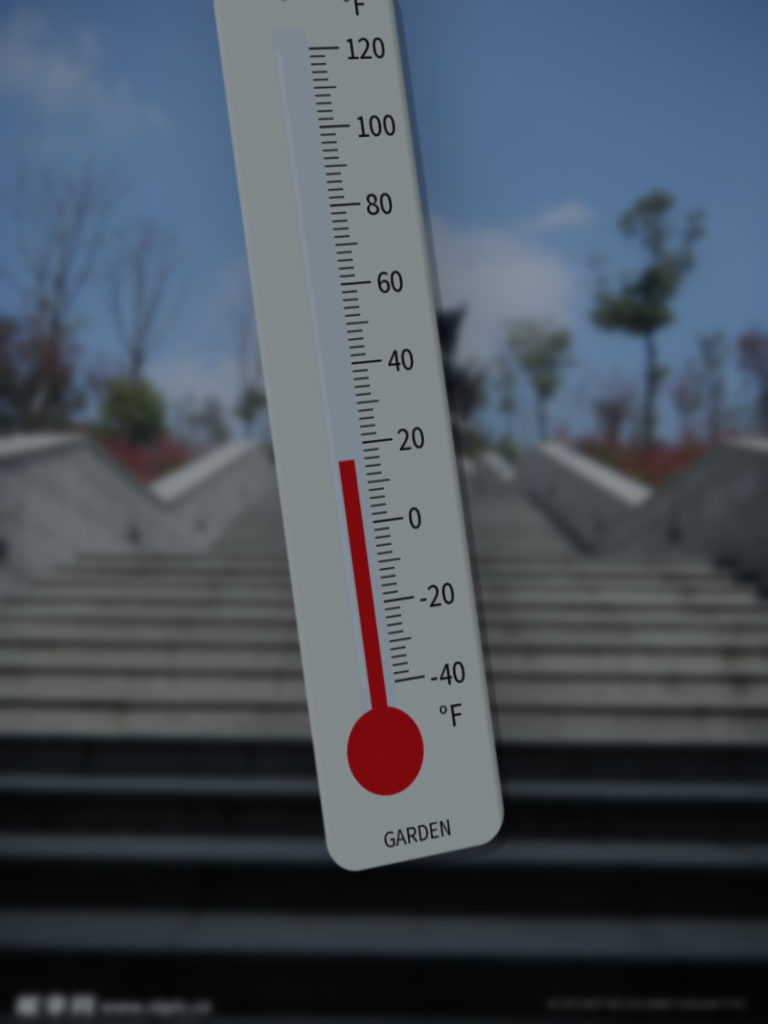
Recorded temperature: 16 °F
